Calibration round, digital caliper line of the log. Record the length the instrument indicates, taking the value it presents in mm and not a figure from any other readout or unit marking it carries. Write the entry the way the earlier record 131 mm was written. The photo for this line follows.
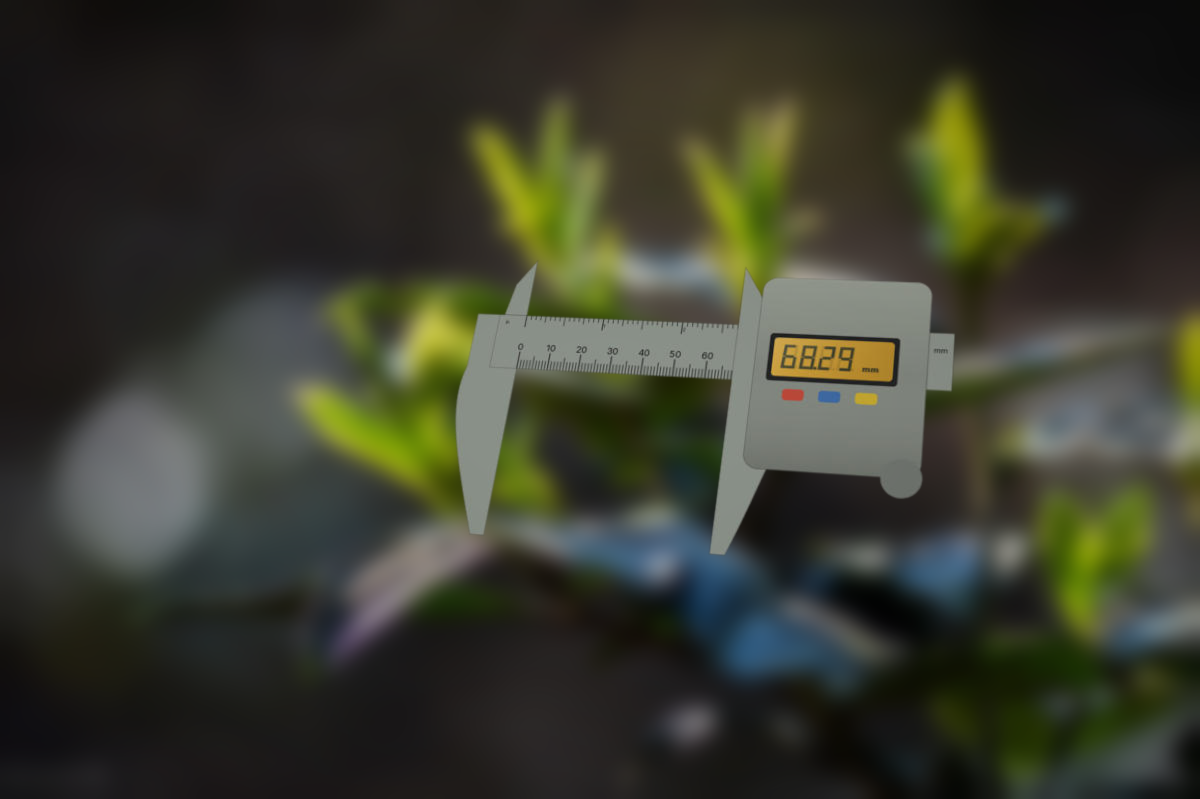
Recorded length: 68.29 mm
